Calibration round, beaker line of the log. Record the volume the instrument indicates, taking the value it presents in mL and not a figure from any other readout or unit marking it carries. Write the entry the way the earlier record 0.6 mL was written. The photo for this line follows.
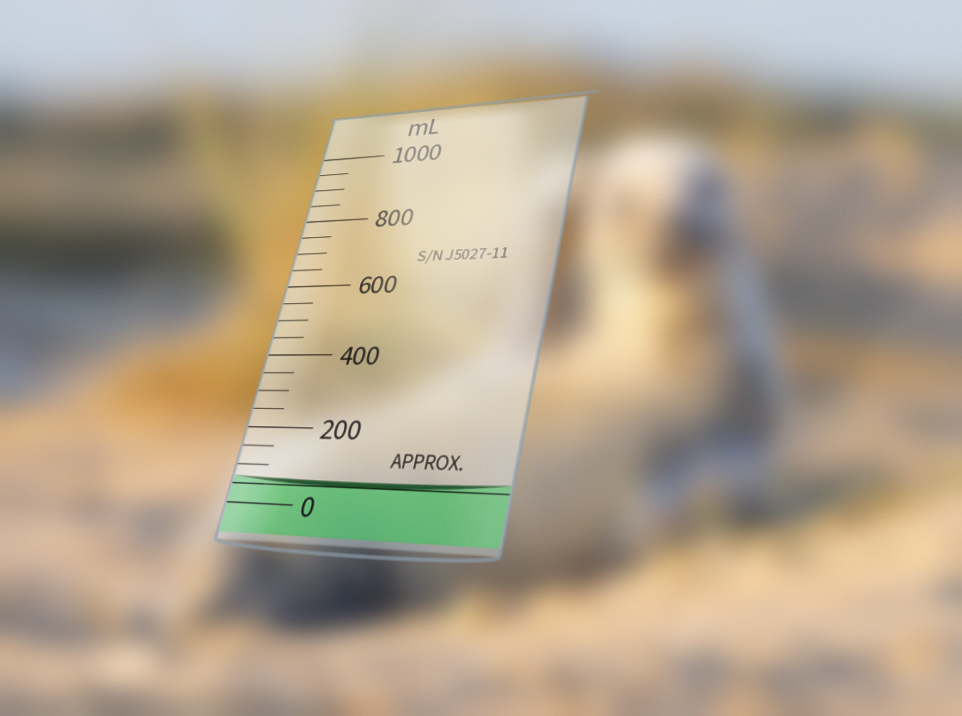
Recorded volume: 50 mL
